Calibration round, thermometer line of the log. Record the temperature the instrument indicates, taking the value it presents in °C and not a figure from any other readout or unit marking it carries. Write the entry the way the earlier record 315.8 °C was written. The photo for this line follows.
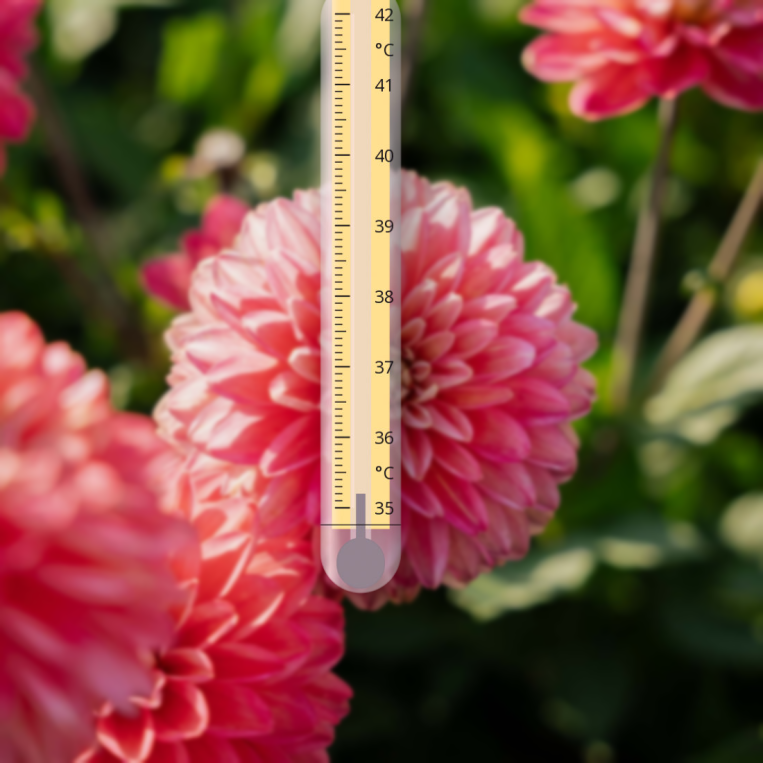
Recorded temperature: 35.2 °C
